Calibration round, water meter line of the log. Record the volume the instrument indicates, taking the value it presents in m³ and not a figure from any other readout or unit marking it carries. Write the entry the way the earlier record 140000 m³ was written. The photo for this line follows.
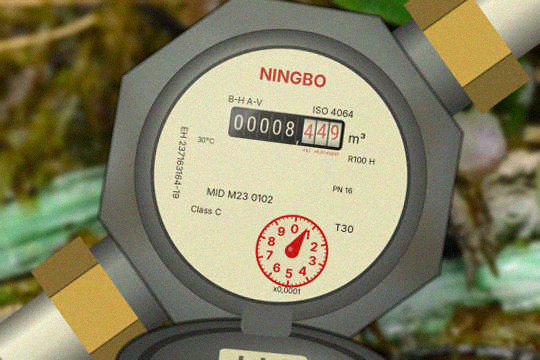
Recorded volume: 8.4490 m³
